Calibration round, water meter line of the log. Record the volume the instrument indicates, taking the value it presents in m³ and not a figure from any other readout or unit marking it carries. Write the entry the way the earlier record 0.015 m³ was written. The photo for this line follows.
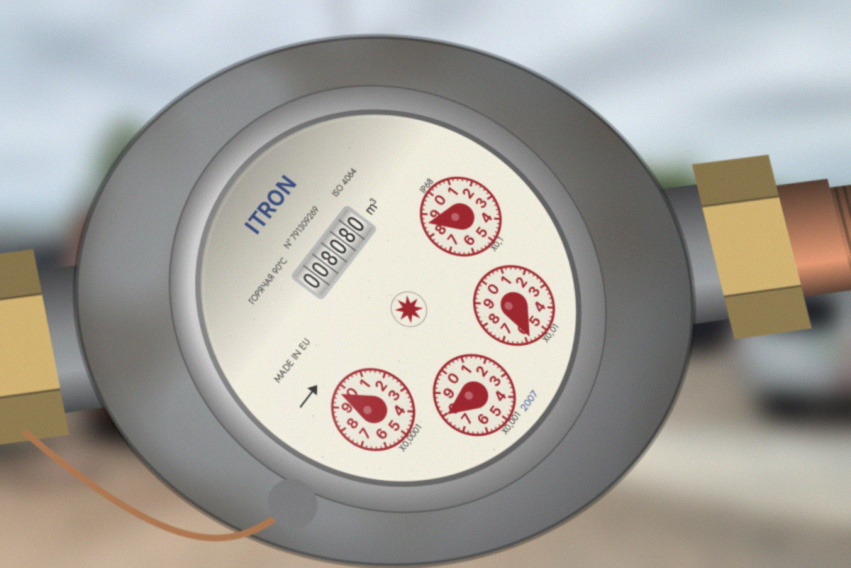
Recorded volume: 8080.8579 m³
